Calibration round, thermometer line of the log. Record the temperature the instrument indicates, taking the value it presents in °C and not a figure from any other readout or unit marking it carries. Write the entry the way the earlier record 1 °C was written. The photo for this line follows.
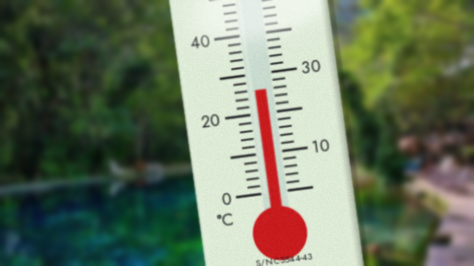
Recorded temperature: 26 °C
